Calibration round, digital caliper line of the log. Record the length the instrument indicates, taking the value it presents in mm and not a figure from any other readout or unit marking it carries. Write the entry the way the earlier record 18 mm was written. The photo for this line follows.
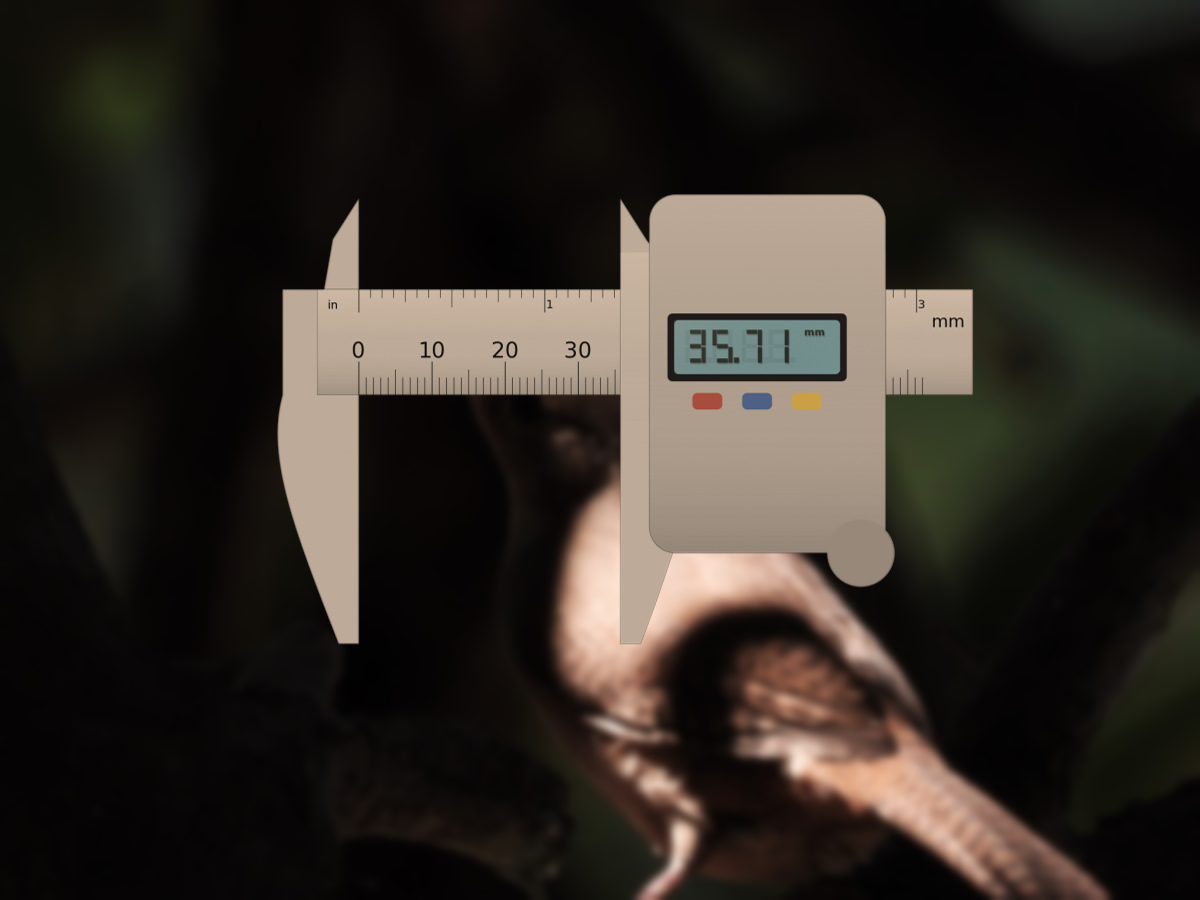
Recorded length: 35.71 mm
